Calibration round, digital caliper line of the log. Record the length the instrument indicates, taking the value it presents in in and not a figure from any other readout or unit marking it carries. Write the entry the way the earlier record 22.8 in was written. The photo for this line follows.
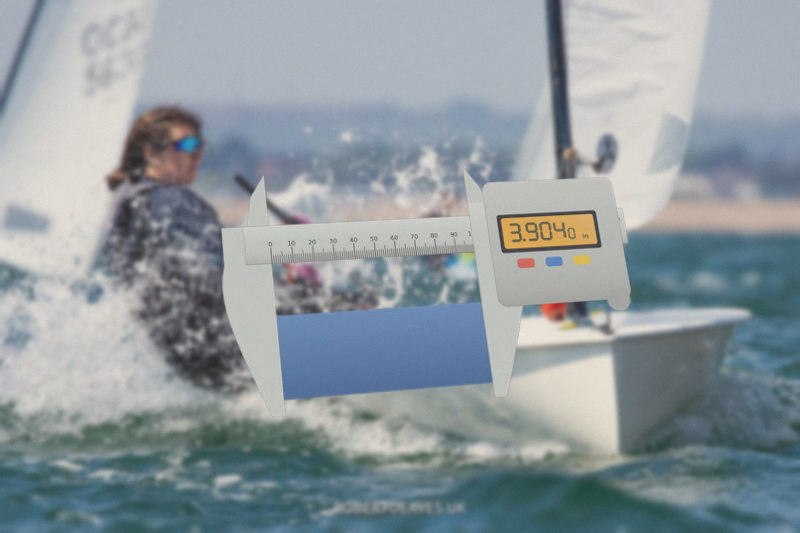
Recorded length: 3.9040 in
